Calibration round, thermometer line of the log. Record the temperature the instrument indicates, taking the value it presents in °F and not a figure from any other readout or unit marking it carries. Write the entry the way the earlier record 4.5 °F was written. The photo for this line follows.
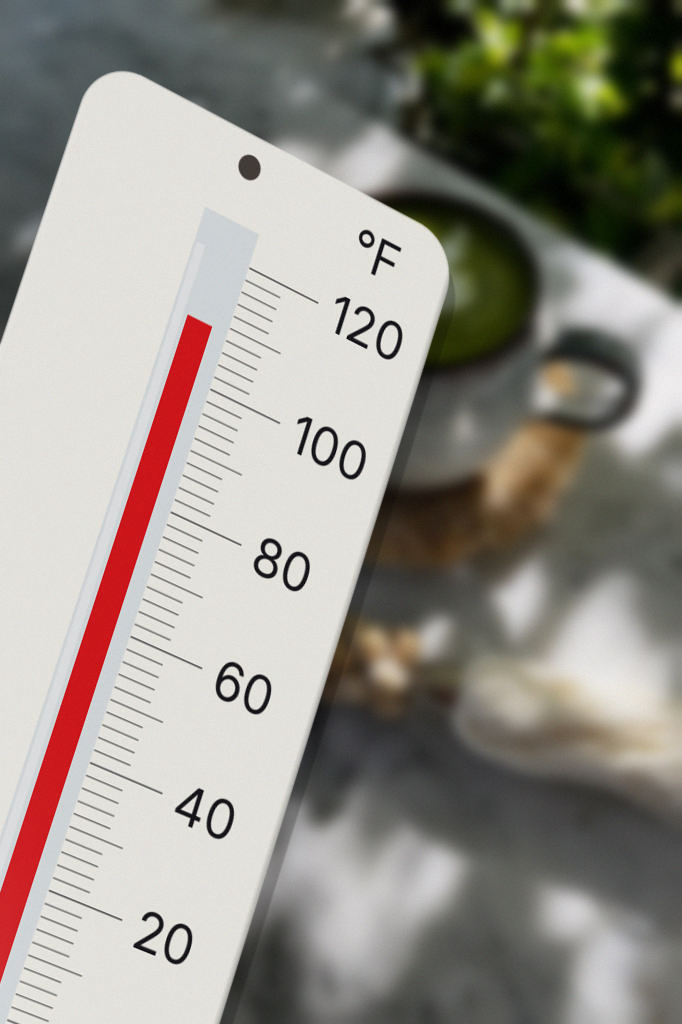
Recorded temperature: 109 °F
